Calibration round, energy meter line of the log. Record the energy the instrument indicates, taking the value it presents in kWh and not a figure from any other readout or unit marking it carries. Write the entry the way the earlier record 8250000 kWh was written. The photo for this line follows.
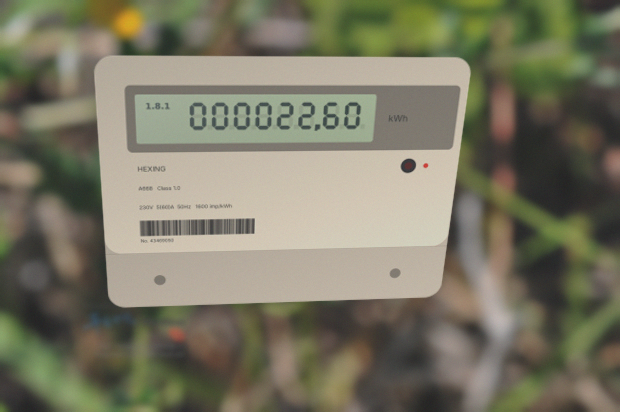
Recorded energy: 22.60 kWh
